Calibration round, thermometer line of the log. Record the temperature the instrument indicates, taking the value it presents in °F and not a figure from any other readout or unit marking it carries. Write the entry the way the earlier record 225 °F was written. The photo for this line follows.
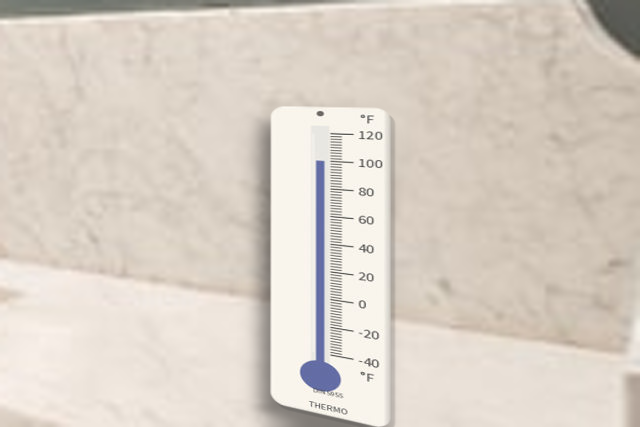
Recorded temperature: 100 °F
